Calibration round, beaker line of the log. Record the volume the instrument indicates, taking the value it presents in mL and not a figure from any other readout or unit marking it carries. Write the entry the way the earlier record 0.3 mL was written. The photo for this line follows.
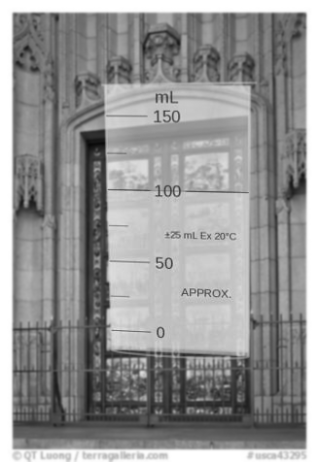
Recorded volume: 100 mL
